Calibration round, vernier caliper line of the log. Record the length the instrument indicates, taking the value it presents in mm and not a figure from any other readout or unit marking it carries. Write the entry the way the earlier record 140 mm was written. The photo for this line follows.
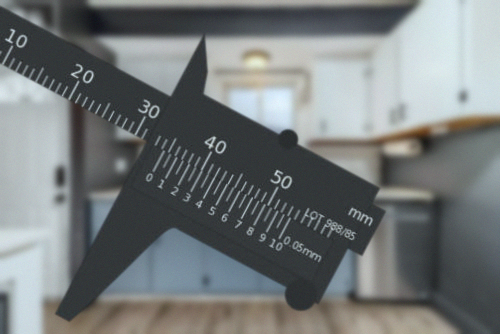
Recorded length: 34.4 mm
